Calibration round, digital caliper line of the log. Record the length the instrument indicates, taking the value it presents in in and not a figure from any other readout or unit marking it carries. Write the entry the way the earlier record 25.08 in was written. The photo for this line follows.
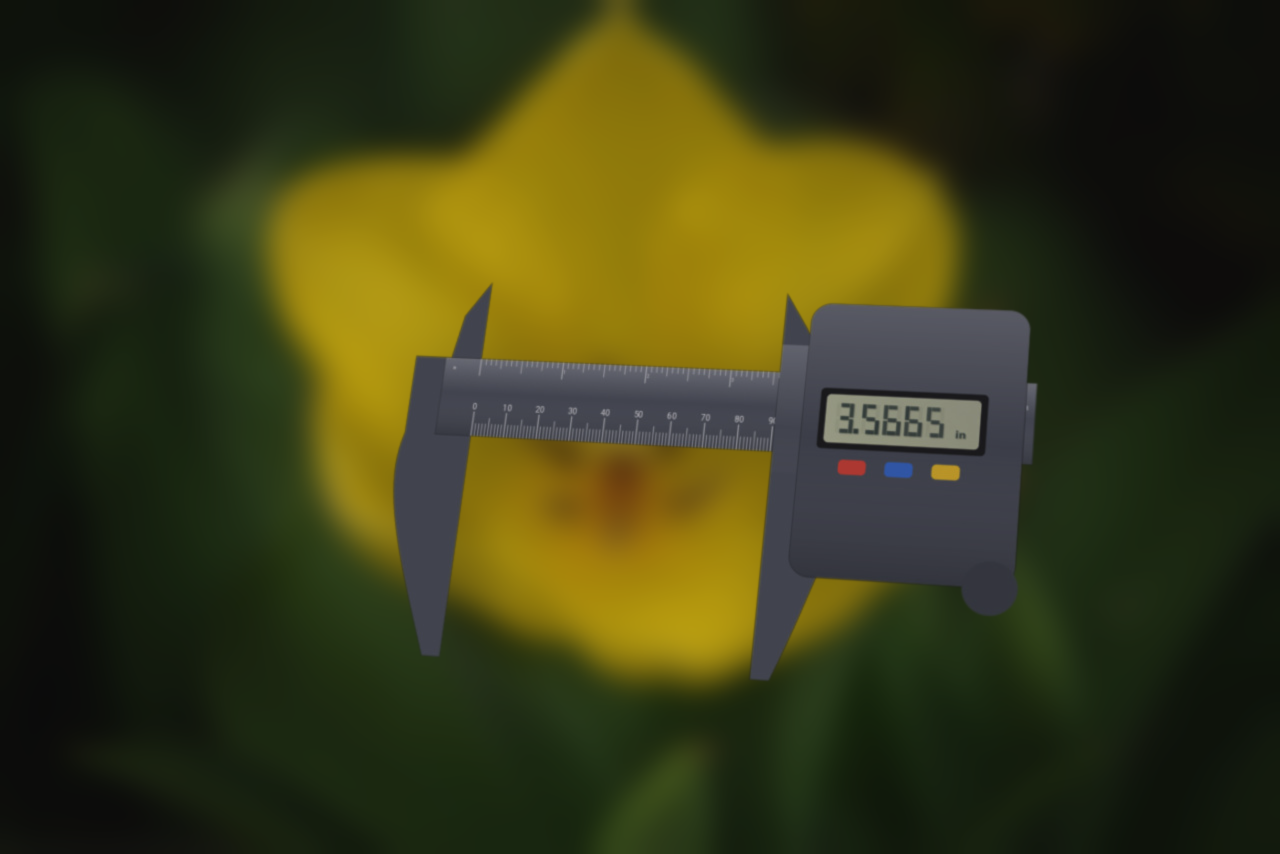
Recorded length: 3.5665 in
